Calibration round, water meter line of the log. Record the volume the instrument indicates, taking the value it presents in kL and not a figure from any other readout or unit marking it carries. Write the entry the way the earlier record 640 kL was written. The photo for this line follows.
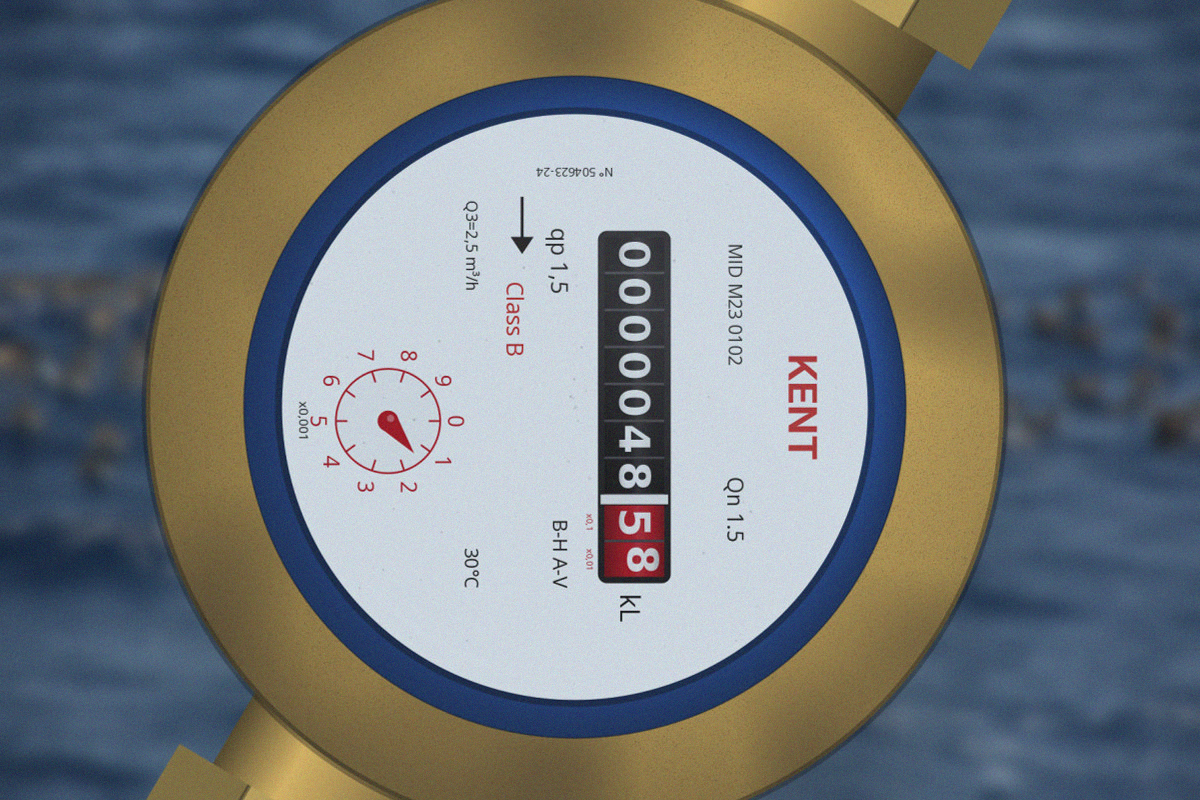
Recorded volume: 48.581 kL
